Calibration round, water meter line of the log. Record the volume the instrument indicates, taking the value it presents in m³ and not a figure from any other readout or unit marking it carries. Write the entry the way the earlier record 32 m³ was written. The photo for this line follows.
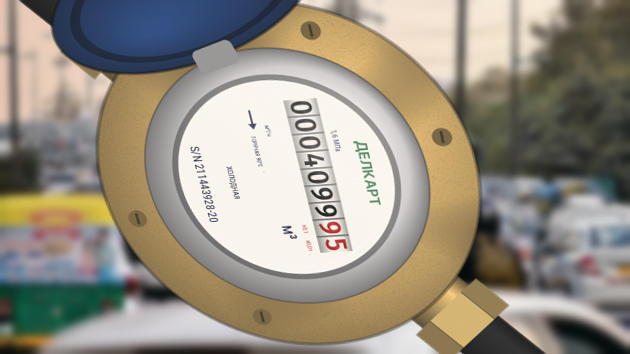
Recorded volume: 4099.95 m³
